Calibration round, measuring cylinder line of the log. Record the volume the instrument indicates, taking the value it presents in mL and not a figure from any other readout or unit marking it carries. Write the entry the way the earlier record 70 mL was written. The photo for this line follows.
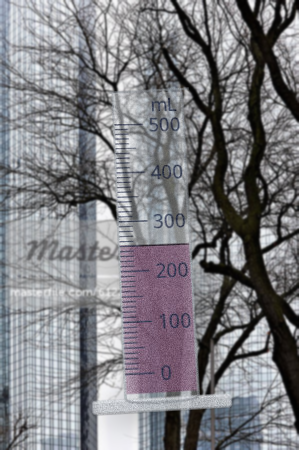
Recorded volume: 250 mL
